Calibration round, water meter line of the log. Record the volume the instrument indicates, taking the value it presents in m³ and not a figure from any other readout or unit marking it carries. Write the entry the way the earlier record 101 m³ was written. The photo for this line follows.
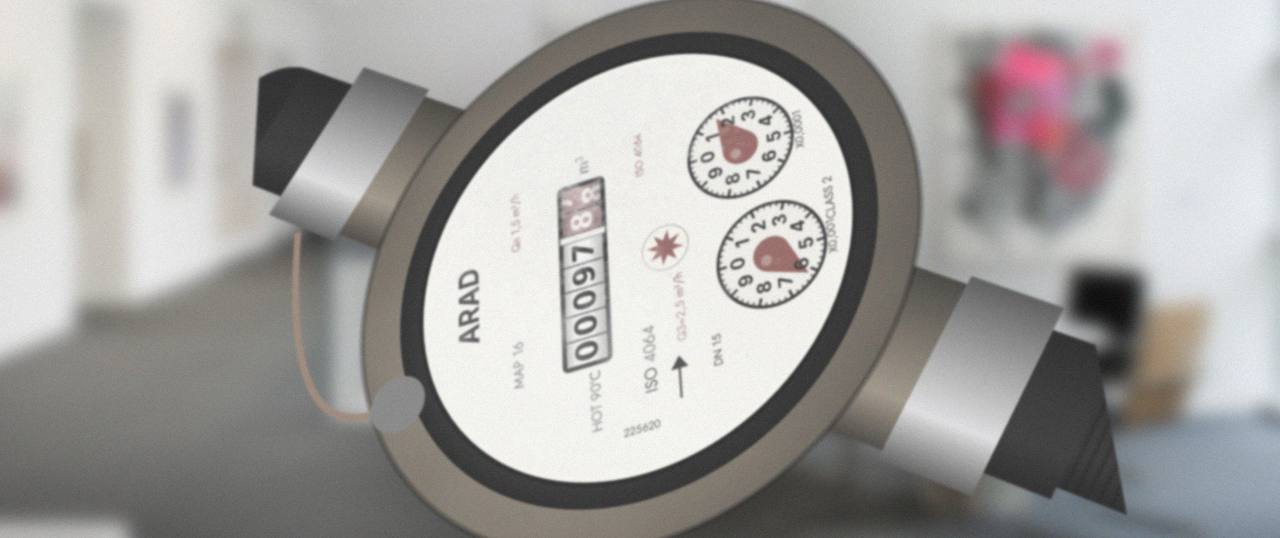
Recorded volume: 97.8761 m³
